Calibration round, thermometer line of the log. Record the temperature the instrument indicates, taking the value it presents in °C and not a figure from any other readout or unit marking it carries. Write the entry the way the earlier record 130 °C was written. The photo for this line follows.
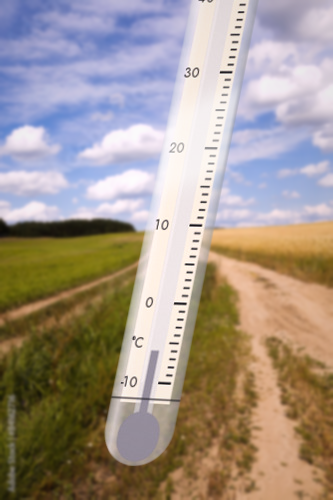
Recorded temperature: -6 °C
